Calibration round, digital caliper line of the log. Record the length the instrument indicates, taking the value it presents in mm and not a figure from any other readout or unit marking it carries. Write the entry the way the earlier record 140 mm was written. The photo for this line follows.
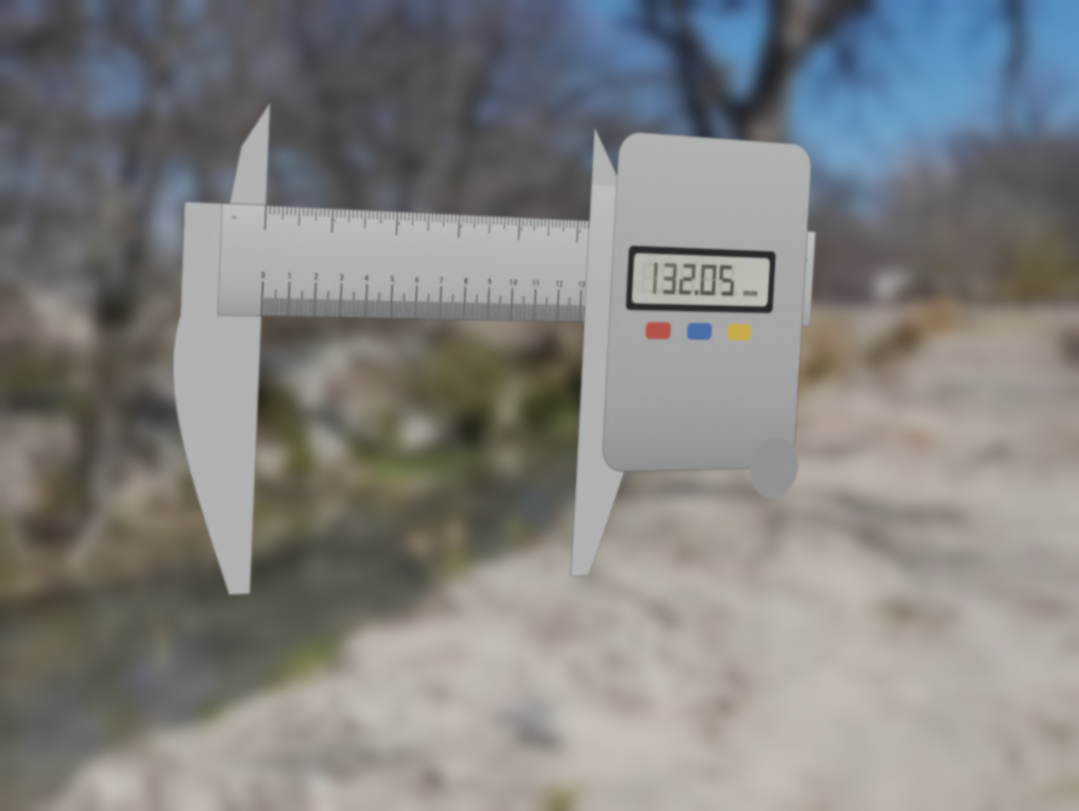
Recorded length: 132.05 mm
